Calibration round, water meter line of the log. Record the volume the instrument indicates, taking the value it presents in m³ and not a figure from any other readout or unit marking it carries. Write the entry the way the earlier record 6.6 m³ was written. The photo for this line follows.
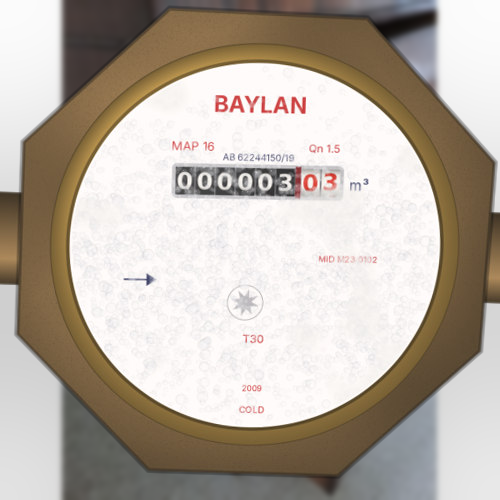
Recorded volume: 3.03 m³
